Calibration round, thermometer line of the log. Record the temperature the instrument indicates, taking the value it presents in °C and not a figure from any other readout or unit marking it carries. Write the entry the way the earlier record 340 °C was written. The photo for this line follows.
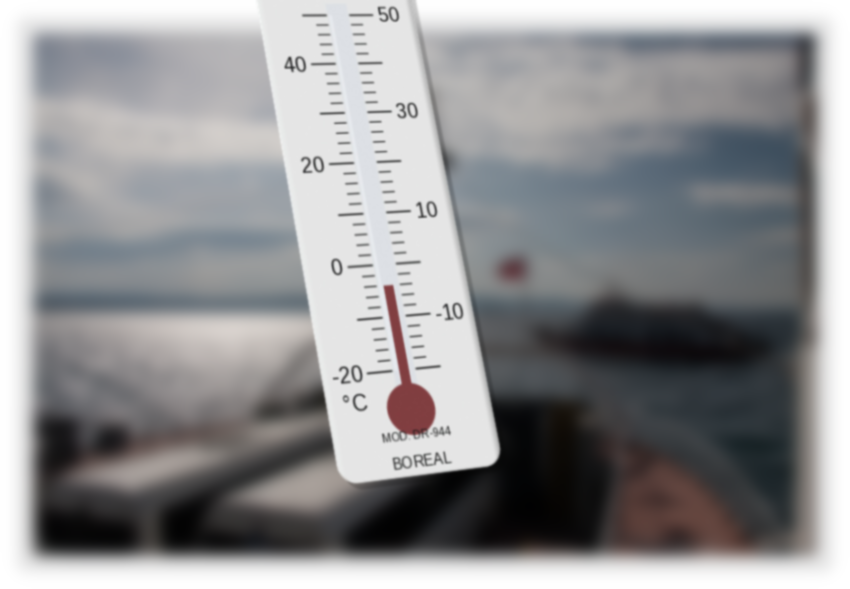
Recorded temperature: -4 °C
